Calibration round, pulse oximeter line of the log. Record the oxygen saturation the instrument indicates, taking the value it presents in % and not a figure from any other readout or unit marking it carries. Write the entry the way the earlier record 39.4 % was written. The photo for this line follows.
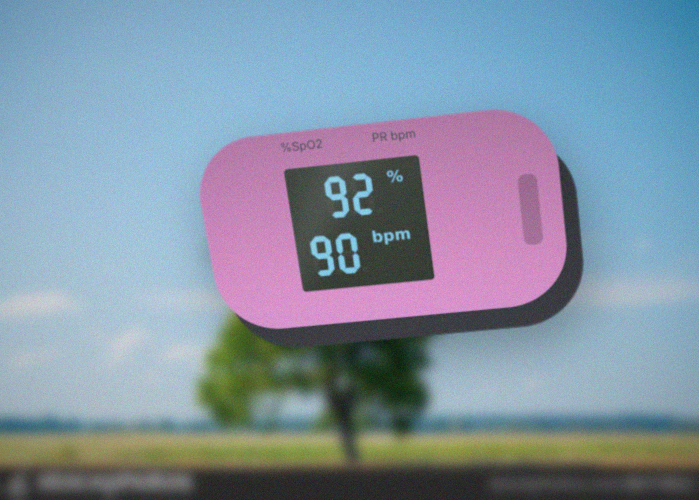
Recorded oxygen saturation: 92 %
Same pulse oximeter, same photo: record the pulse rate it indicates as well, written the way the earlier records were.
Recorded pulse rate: 90 bpm
